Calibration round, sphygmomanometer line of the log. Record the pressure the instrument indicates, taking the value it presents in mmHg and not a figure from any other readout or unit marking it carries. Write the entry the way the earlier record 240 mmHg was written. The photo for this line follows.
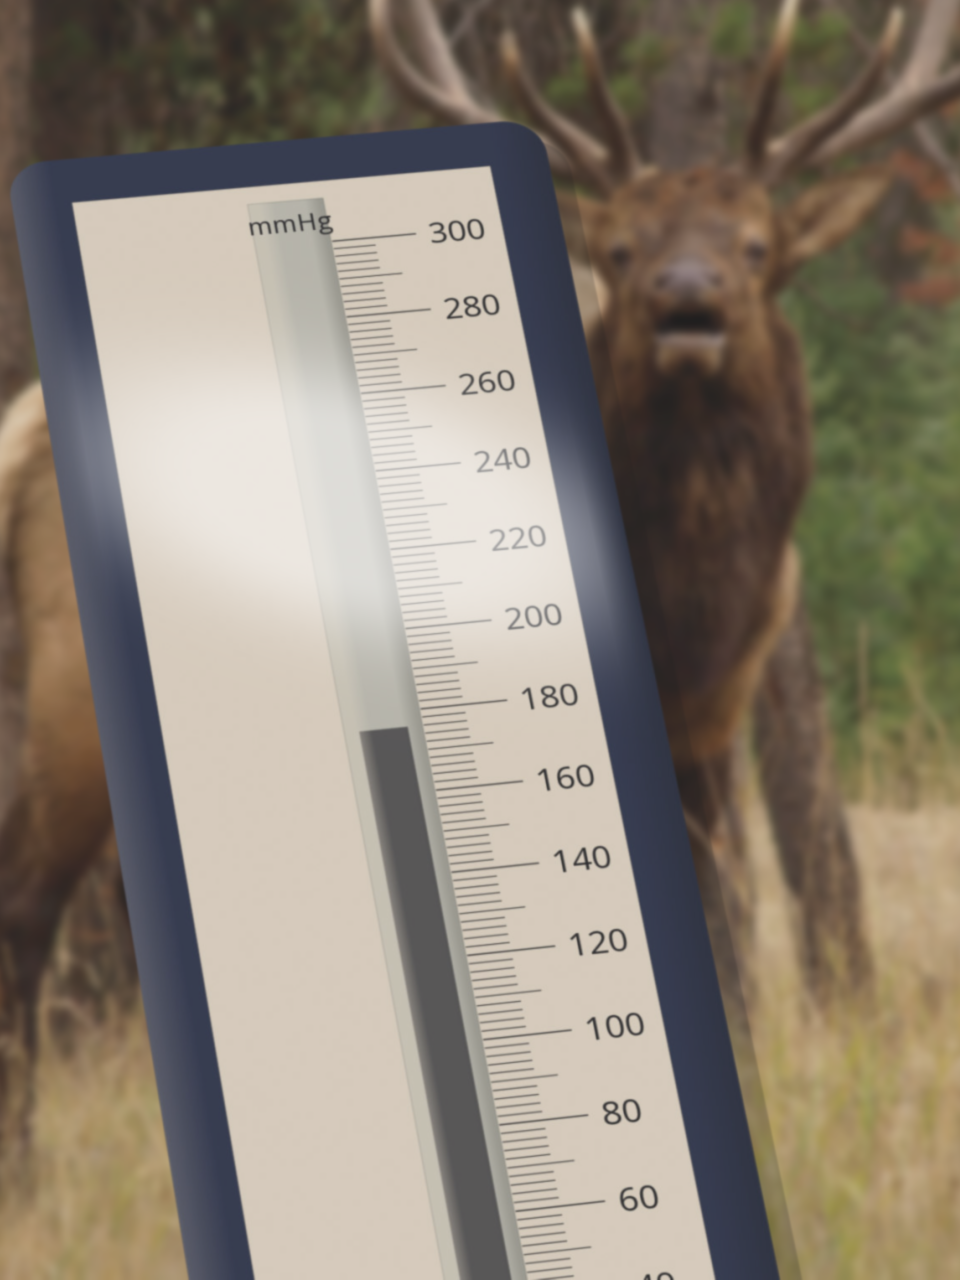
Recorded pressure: 176 mmHg
